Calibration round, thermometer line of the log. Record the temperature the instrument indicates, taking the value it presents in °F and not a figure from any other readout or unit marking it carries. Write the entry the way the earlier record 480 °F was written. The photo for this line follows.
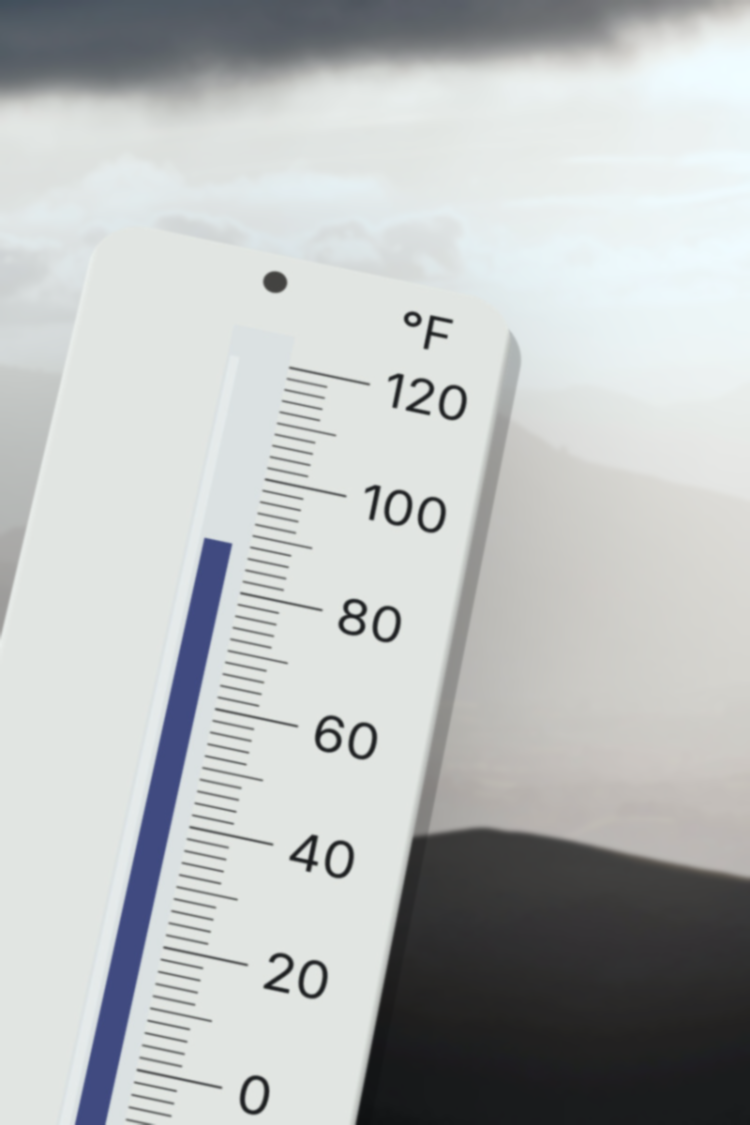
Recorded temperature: 88 °F
